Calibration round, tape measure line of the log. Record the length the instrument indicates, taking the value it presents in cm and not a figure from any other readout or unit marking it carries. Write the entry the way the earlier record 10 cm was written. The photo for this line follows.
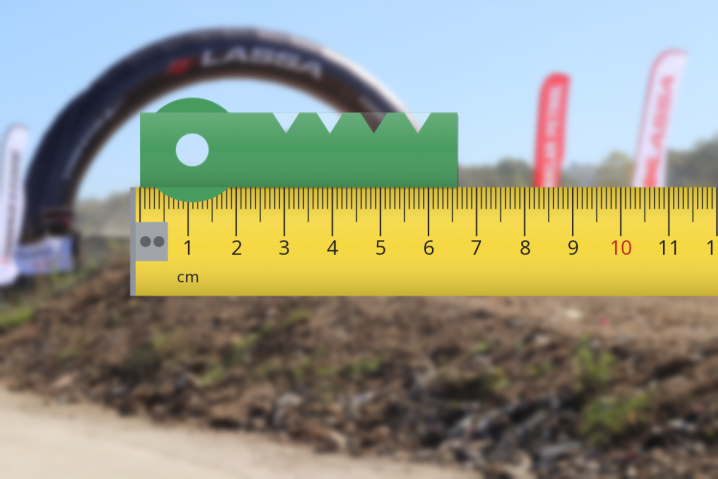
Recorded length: 6.6 cm
